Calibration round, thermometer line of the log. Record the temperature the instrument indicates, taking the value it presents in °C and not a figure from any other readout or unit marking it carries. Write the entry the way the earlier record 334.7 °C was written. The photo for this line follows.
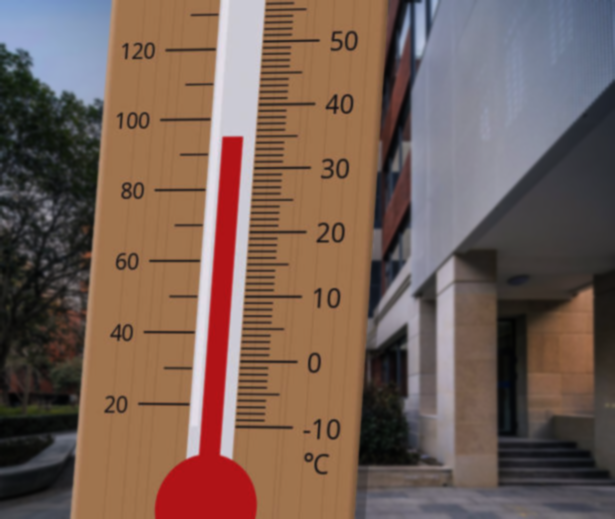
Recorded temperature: 35 °C
